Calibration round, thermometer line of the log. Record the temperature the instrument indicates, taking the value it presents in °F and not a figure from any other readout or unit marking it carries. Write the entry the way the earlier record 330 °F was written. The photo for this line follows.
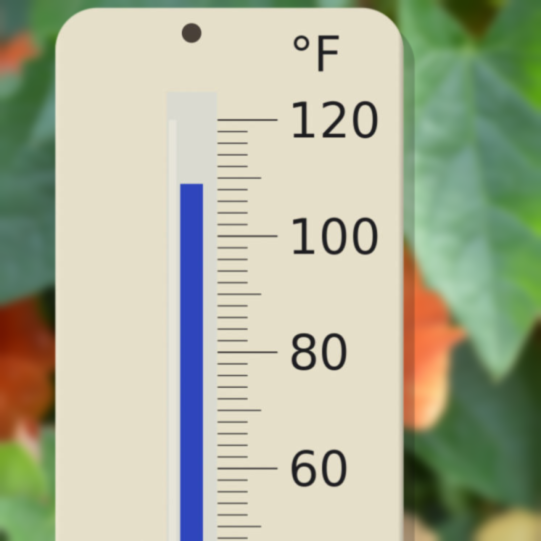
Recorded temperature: 109 °F
